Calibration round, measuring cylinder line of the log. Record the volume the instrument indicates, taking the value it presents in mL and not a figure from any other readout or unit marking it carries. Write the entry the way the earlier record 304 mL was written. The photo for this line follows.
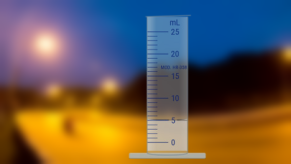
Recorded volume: 5 mL
